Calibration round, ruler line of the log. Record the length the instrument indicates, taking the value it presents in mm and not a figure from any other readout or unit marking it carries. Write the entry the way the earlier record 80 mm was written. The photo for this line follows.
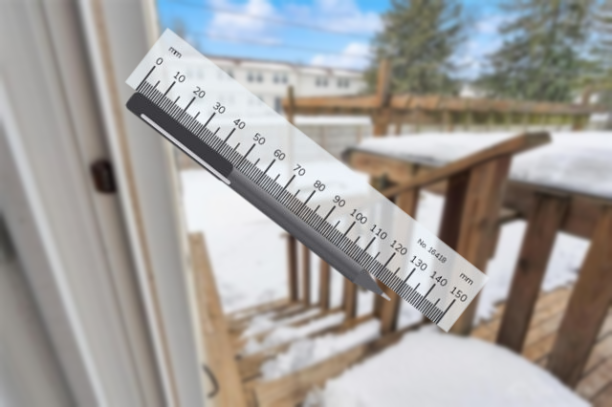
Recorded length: 130 mm
